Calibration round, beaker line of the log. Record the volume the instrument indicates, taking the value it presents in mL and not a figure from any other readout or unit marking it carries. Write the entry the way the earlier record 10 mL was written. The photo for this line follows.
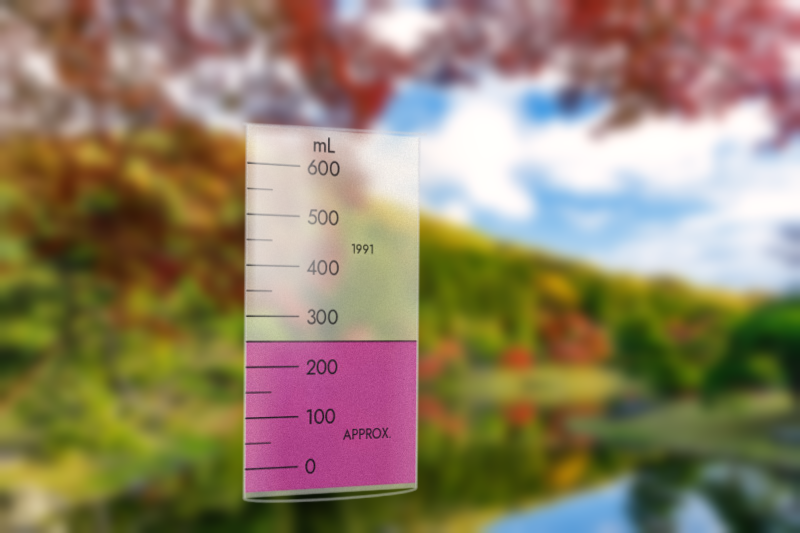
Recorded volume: 250 mL
